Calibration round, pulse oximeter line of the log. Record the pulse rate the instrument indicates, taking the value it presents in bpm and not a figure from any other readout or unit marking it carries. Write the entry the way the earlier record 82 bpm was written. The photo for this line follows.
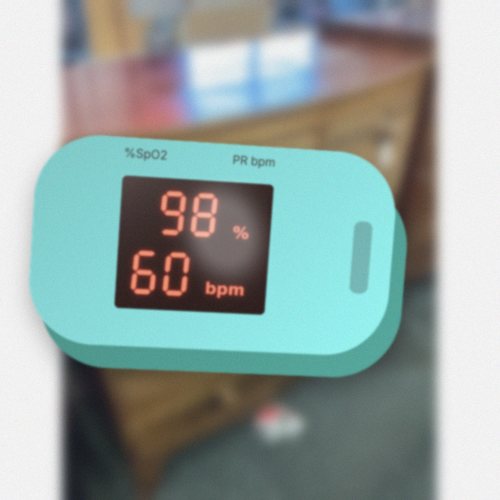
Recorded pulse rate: 60 bpm
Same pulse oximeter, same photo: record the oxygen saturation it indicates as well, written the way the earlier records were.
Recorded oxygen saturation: 98 %
